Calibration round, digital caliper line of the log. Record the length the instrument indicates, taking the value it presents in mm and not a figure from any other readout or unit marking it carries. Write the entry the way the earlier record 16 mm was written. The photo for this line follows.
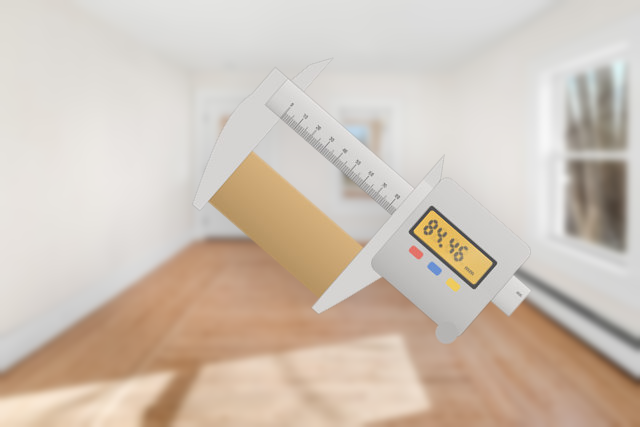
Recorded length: 84.46 mm
